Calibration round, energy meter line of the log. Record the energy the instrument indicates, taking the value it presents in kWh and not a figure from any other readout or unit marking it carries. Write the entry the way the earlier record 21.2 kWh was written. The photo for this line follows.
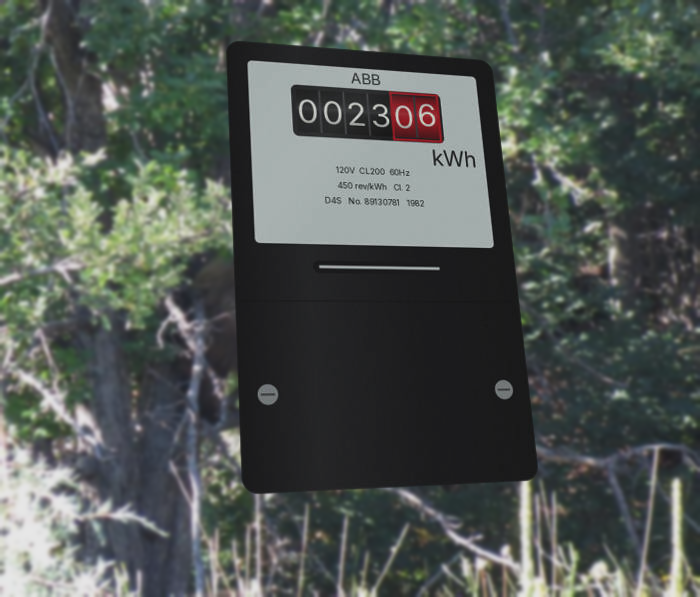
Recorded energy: 23.06 kWh
